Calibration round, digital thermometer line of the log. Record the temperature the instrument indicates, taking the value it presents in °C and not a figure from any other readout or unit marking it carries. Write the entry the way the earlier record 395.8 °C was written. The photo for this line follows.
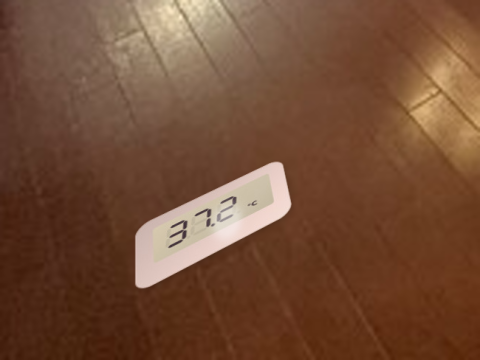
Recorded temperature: 37.2 °C
